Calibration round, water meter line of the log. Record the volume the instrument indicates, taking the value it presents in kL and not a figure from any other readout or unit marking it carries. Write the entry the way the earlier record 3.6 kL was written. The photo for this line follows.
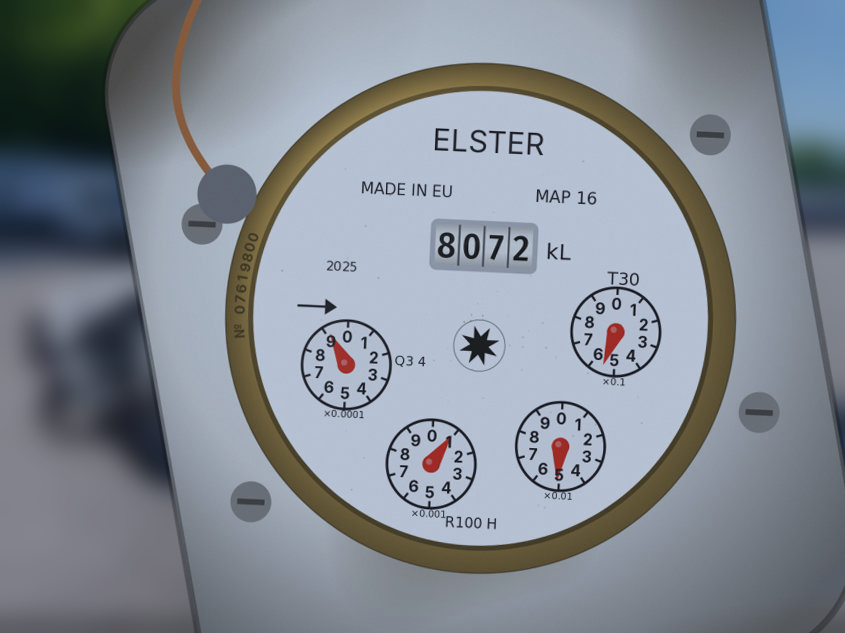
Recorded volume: 8072.5509 kL
